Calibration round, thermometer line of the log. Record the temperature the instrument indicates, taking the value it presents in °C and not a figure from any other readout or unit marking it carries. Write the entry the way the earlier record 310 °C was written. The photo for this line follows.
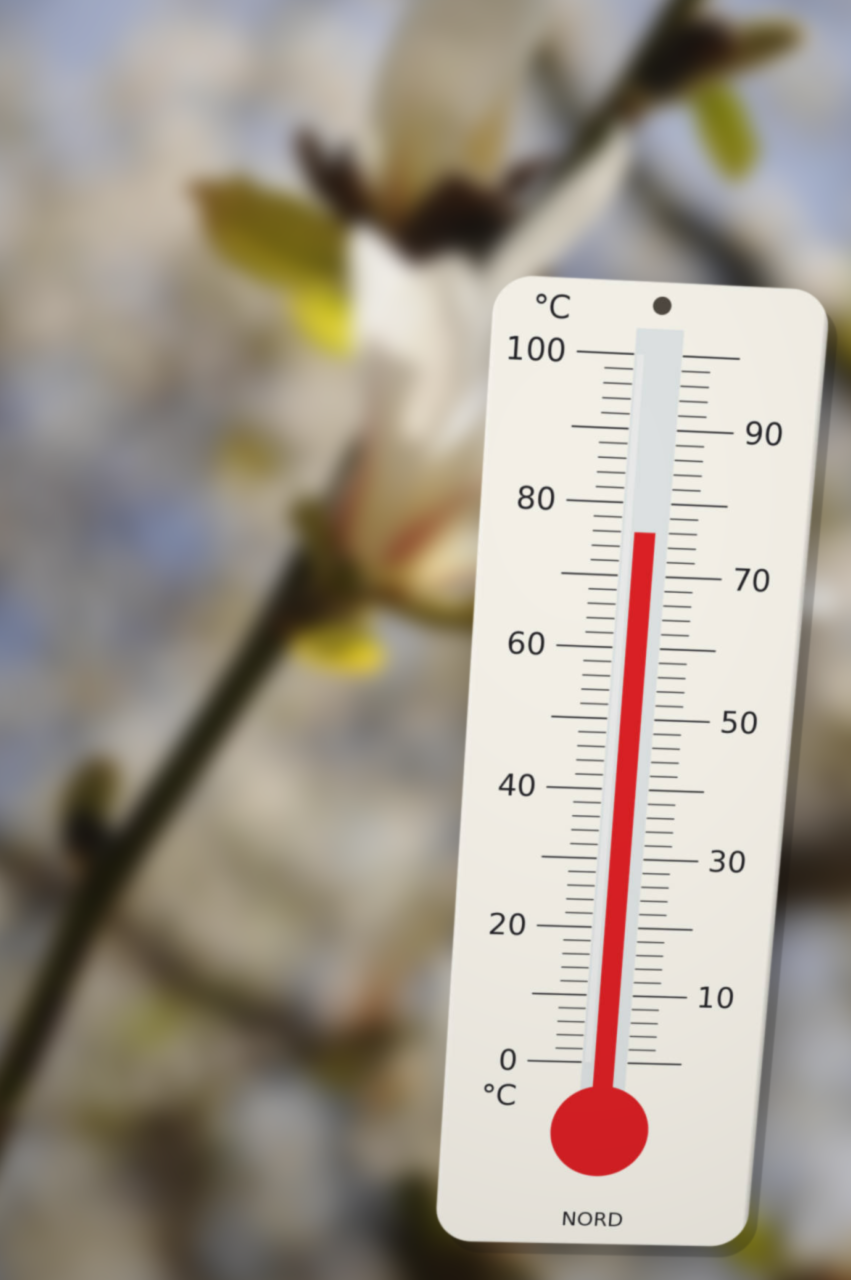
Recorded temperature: 76 °C
